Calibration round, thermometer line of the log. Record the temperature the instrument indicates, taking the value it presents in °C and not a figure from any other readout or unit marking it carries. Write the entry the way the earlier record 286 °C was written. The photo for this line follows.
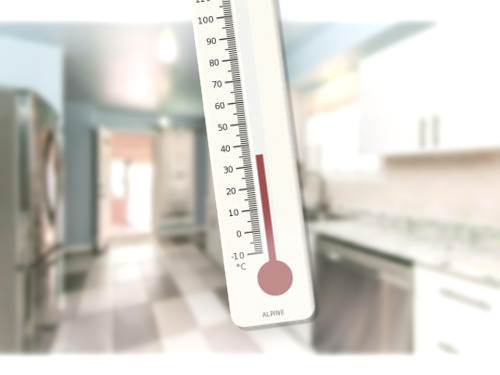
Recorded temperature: 35 °C
